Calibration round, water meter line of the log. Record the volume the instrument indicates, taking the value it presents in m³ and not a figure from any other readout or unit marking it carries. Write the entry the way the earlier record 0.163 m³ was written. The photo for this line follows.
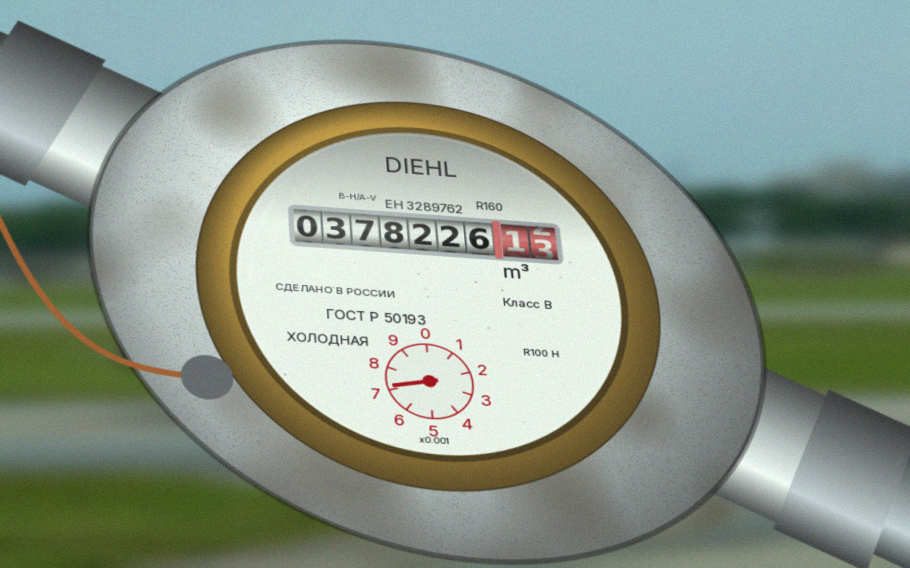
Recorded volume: 378226.127 m³
